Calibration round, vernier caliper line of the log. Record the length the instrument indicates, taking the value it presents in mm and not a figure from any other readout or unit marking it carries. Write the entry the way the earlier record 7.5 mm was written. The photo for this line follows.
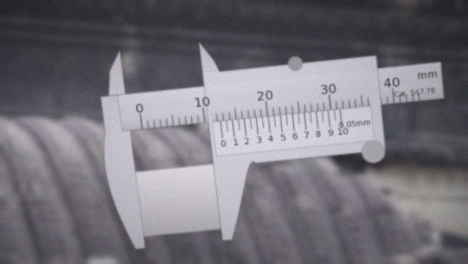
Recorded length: 12.5 mm
